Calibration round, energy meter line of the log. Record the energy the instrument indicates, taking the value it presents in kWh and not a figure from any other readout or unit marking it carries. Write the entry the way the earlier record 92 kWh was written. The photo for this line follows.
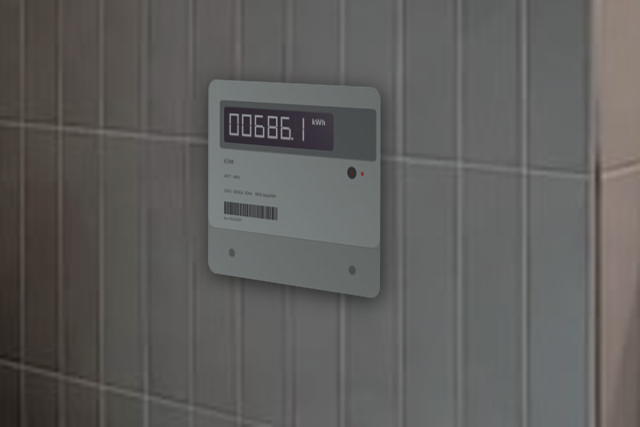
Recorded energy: 686.1 kWh
